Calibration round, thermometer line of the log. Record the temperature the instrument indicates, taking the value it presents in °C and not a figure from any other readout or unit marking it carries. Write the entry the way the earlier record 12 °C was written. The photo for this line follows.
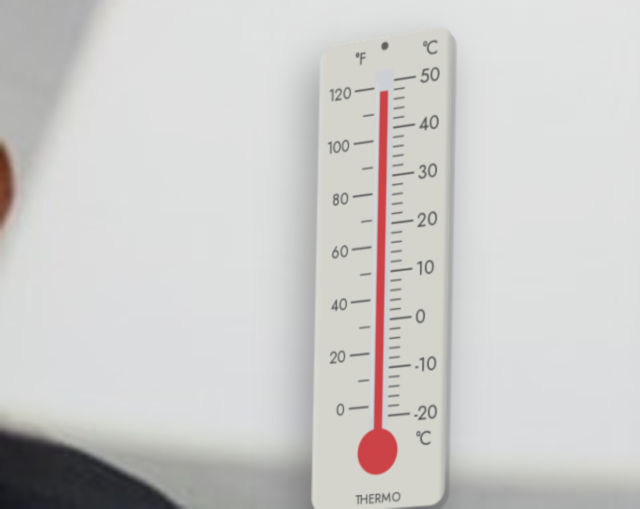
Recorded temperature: 48 °C
